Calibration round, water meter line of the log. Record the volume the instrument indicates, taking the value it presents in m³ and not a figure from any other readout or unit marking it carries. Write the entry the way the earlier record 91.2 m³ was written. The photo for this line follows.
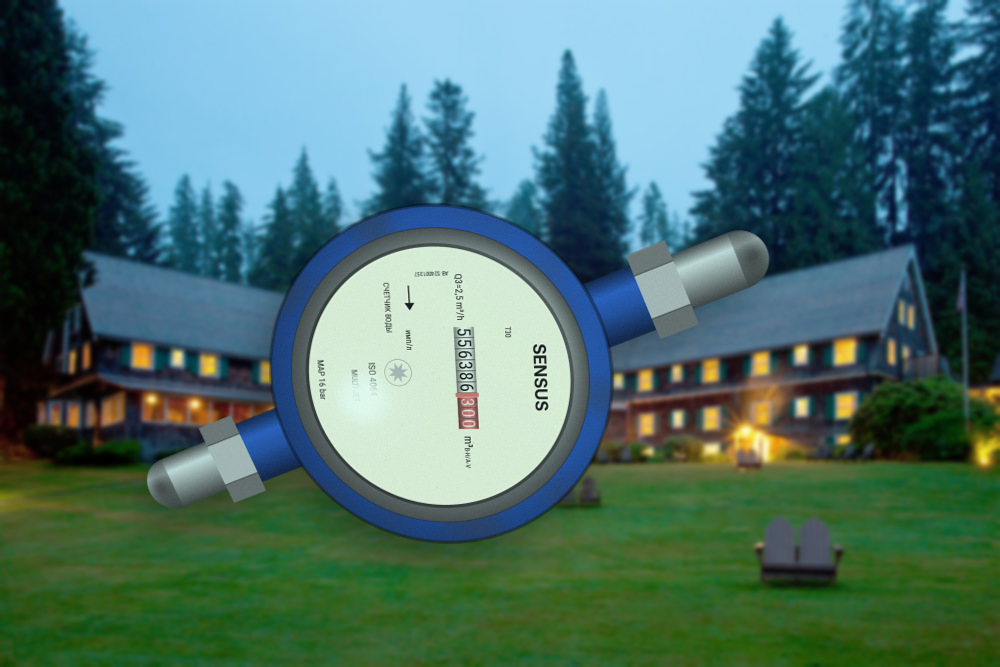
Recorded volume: 556386.300 m³
